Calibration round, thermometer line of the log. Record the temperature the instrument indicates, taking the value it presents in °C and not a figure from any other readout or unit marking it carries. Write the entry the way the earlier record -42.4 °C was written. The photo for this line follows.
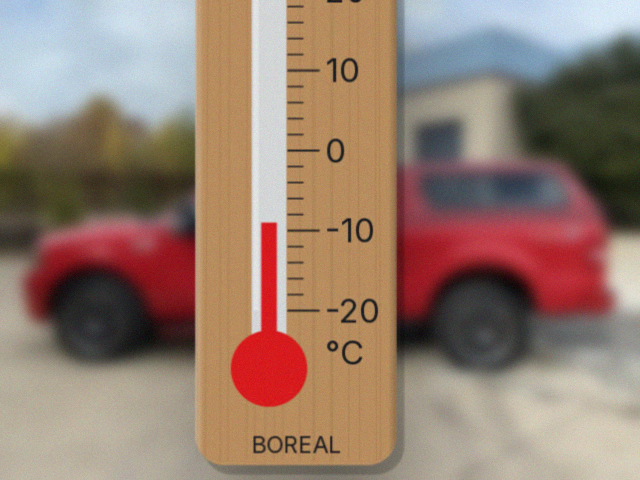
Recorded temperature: -9 °C
